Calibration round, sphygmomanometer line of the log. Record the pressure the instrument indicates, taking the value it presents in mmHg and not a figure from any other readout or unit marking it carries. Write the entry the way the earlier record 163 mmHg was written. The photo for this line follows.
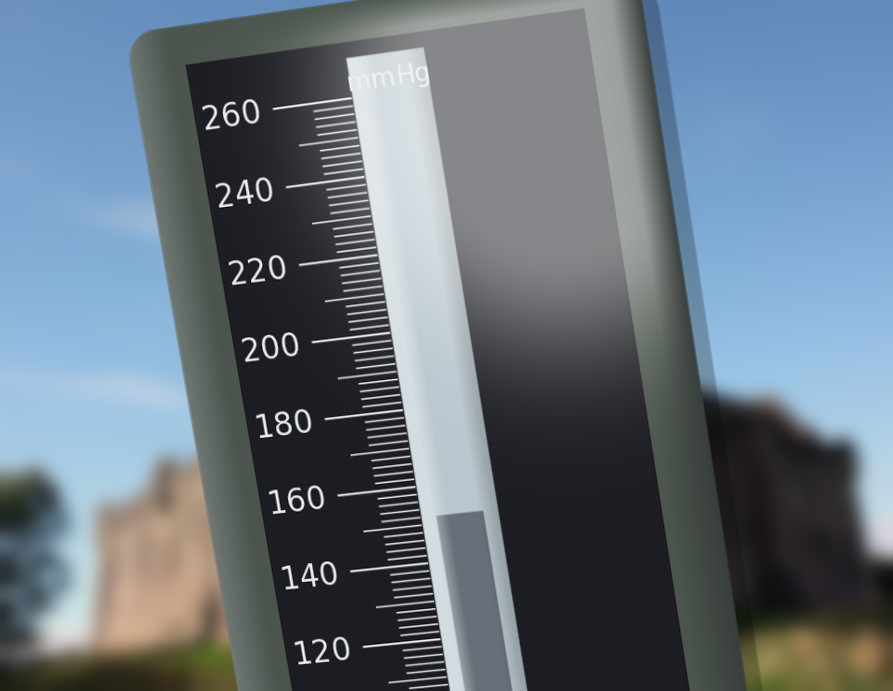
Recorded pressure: 152 mmHg
